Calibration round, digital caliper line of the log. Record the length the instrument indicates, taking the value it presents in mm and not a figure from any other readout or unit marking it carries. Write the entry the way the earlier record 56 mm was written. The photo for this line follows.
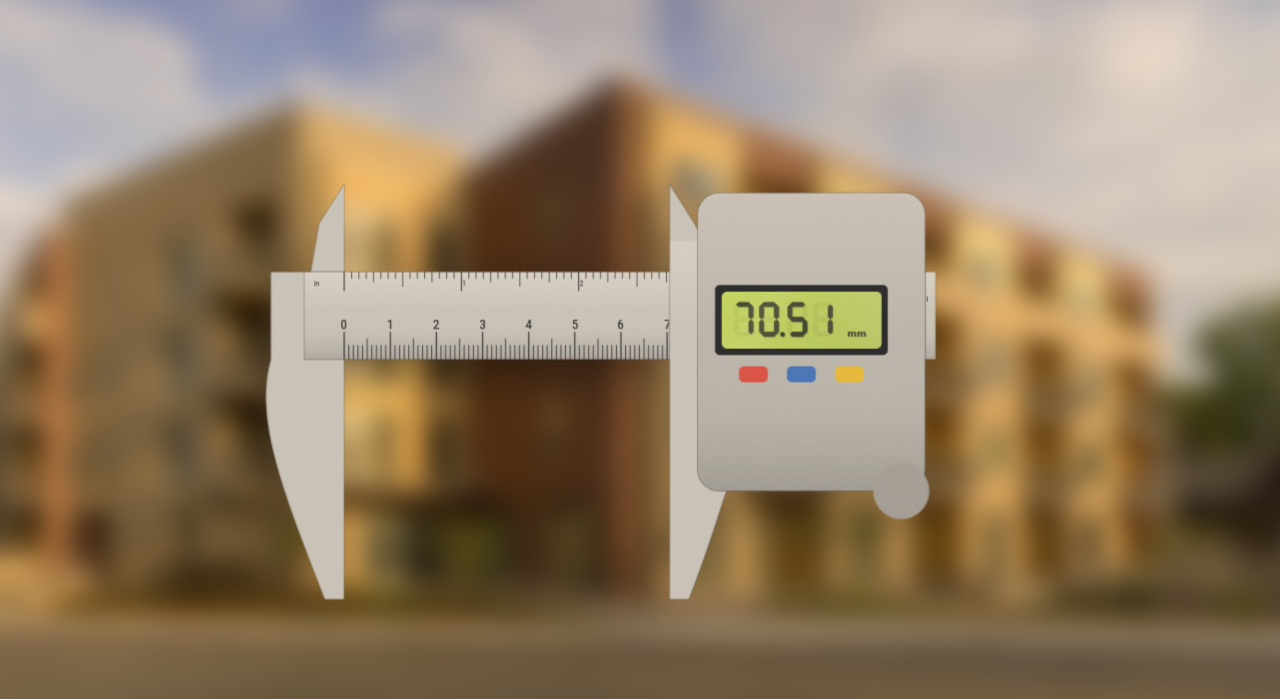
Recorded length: 70.51 mm
